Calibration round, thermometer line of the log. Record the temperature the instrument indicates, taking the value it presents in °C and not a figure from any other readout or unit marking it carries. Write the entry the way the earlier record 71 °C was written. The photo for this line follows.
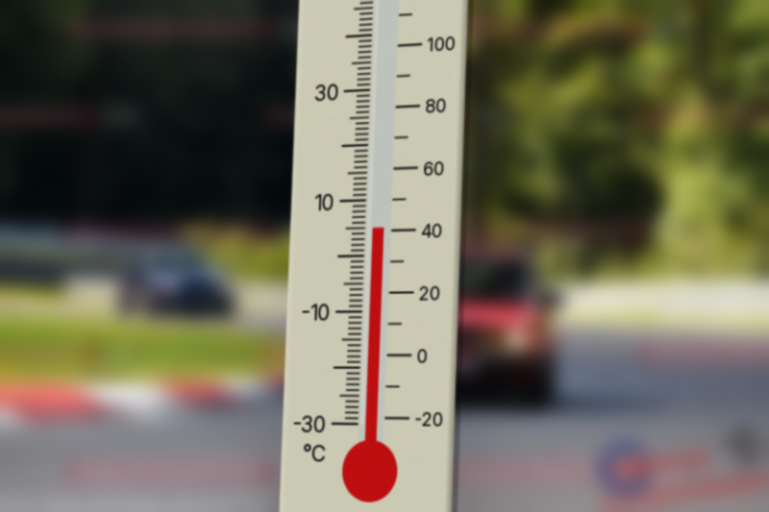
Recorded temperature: 5 °C
